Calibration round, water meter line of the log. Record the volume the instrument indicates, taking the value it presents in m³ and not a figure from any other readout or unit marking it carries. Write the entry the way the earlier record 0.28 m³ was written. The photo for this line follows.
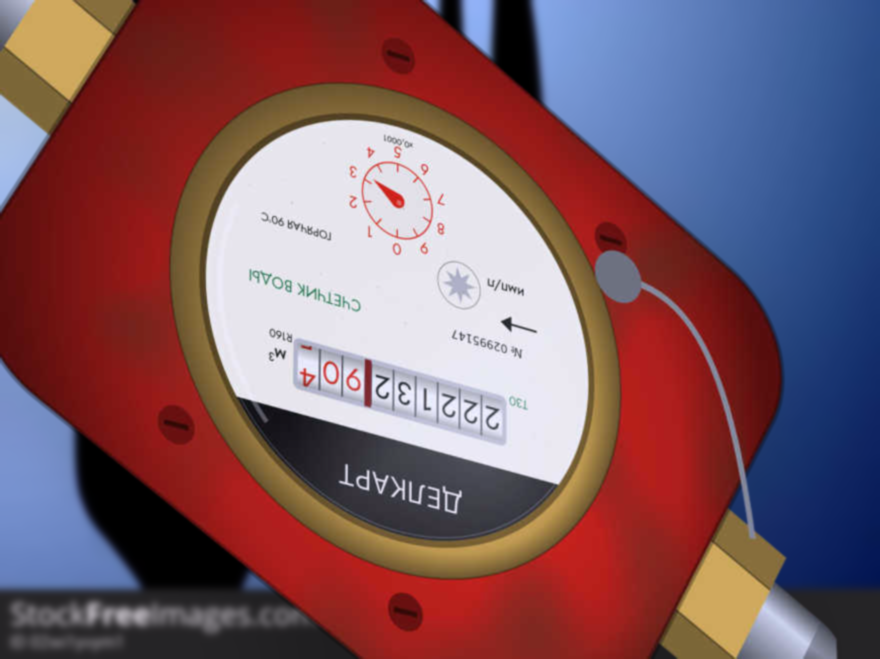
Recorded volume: 222132.9043 m³
